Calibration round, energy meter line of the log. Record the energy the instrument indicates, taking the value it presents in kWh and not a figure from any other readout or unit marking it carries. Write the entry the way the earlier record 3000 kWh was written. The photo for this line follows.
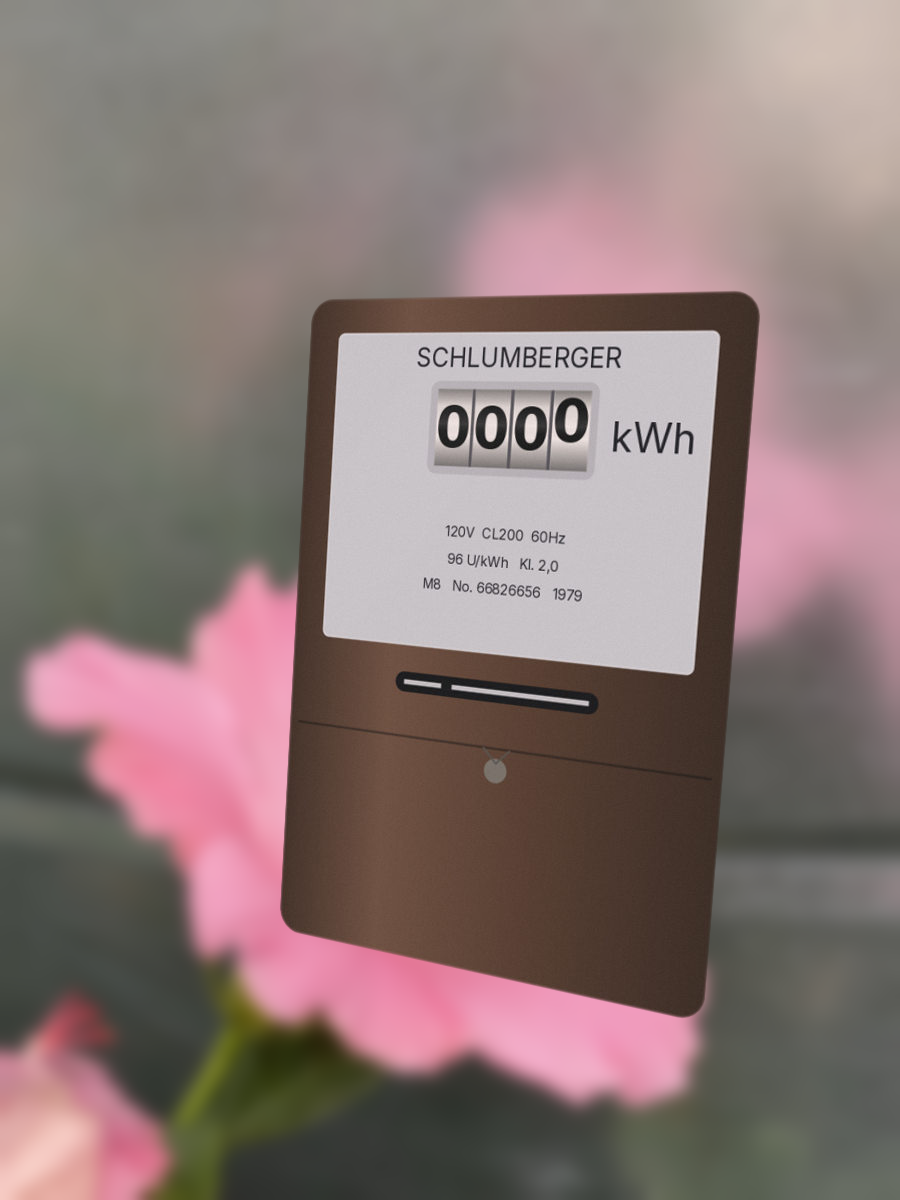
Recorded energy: 0 kWh
